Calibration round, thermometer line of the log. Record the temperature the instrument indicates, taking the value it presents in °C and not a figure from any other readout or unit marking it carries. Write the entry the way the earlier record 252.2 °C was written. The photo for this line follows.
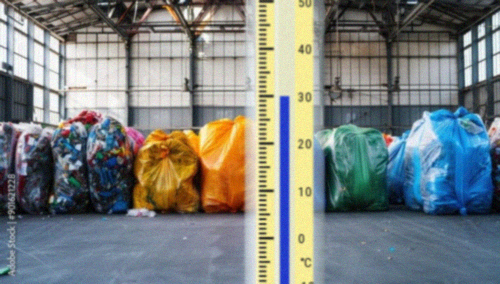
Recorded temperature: 30 °C
